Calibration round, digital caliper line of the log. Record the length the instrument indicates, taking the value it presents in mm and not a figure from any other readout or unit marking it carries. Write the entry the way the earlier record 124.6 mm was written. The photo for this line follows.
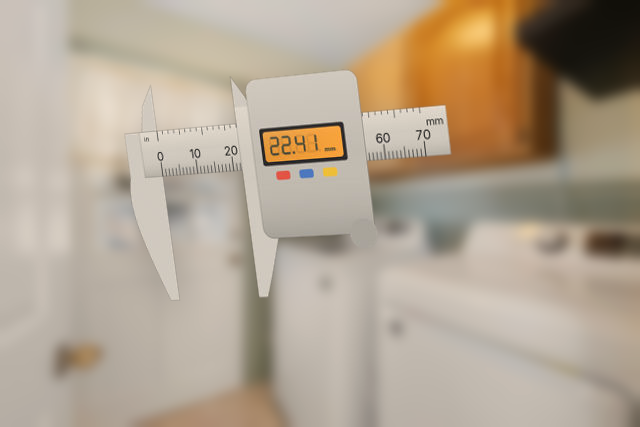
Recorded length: 22.41 mm
